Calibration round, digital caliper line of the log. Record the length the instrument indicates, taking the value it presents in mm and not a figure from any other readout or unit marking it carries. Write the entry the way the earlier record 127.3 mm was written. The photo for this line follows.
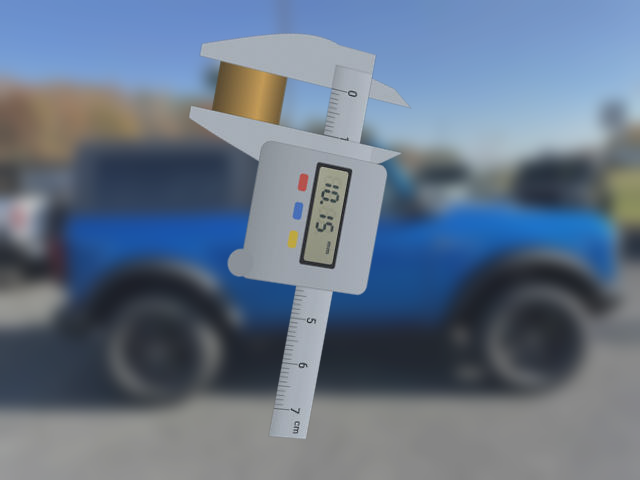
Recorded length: 10.15 mm
